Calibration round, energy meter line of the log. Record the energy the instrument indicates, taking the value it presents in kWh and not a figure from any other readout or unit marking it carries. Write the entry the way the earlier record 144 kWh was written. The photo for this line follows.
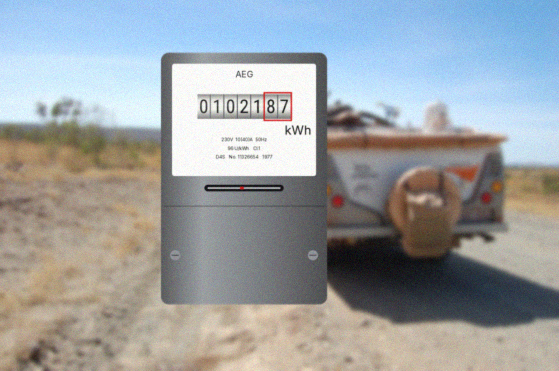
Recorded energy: 1021.87 kWh
